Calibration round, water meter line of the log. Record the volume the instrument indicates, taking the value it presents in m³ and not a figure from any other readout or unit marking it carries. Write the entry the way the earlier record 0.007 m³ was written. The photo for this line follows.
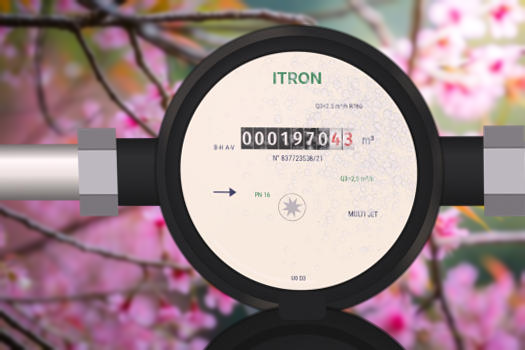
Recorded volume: 1970.43 m³
